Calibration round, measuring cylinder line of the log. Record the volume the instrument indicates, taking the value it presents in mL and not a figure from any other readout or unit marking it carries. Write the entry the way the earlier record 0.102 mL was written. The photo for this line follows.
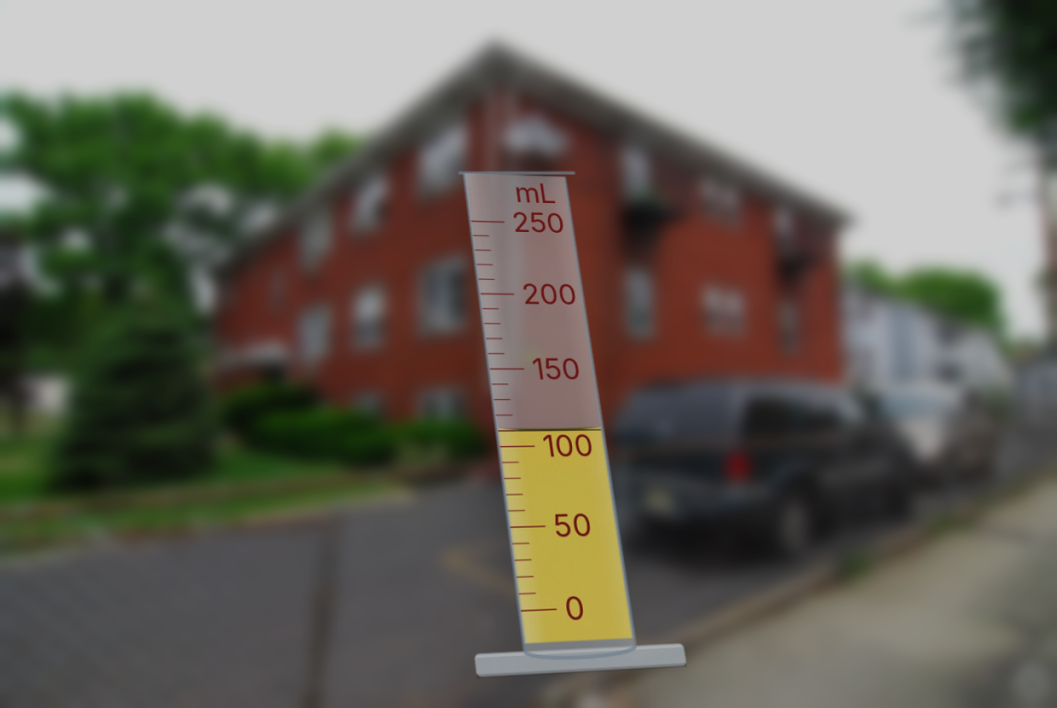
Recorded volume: 110 mL
